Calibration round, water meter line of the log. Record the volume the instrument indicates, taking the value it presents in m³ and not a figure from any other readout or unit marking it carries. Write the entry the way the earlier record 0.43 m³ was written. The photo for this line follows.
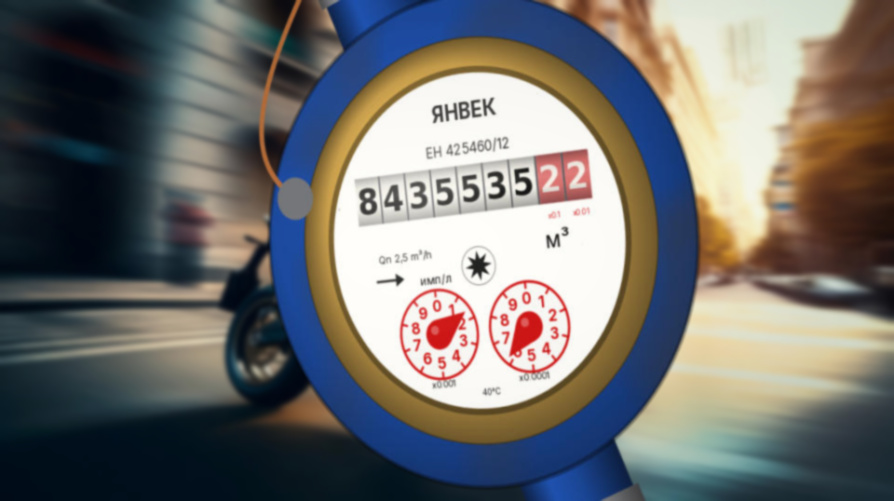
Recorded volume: 8435535.2216 m³
